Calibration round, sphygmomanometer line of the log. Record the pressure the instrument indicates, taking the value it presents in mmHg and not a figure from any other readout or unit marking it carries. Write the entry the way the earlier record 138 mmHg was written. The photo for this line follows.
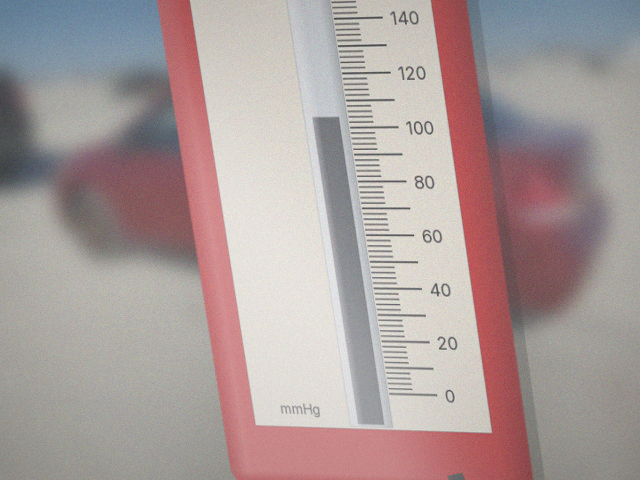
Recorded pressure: 104 mmHg
